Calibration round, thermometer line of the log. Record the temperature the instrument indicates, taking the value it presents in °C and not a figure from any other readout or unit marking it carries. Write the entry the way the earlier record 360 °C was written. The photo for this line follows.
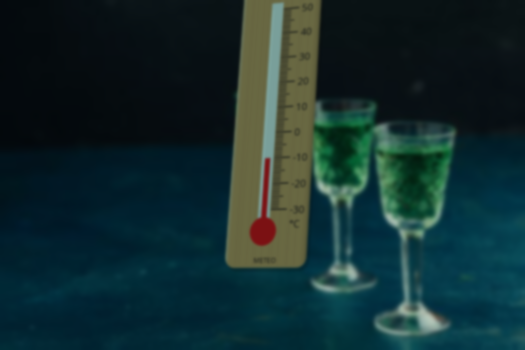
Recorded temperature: -10 °C
